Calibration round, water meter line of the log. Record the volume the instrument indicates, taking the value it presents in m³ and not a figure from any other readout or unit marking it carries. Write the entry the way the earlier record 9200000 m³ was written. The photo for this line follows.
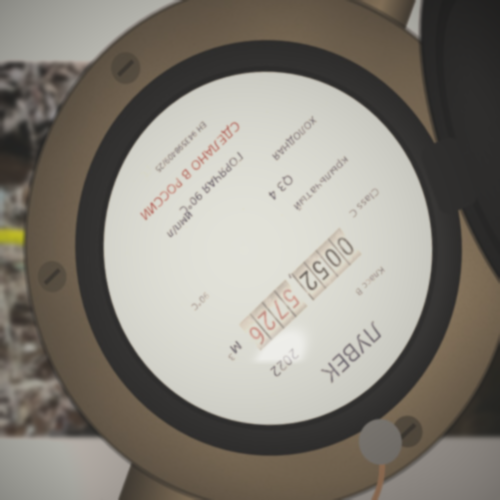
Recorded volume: 52.5726 m³
